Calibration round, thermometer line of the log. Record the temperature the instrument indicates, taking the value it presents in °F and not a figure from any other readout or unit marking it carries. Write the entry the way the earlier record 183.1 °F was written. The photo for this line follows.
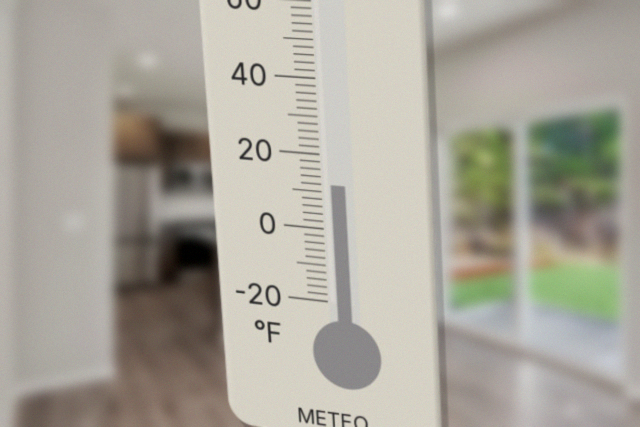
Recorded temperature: 12 °F
